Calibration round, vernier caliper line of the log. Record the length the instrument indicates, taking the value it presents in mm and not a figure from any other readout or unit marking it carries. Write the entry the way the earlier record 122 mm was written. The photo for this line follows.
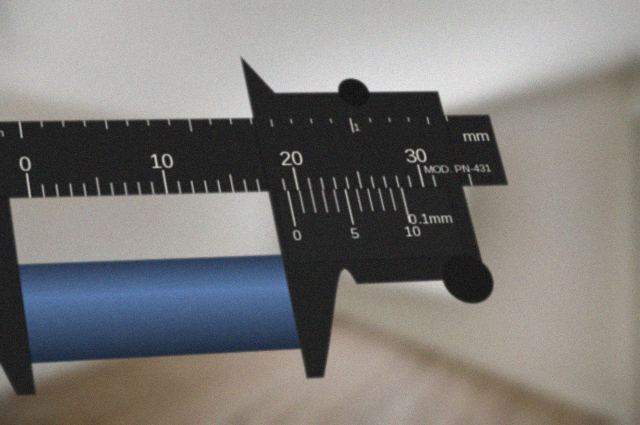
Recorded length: 19.2 mm
